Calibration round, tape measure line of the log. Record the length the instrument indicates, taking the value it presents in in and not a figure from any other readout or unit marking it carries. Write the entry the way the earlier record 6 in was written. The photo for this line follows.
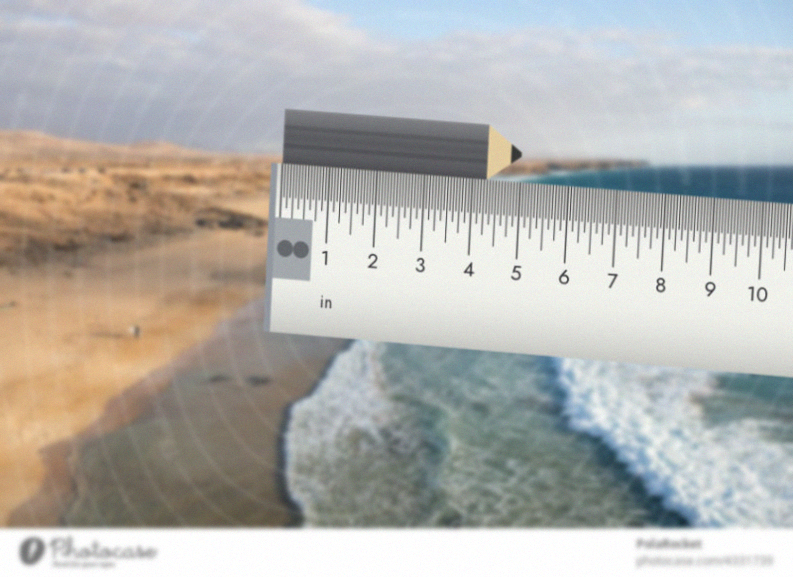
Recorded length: 5 in
